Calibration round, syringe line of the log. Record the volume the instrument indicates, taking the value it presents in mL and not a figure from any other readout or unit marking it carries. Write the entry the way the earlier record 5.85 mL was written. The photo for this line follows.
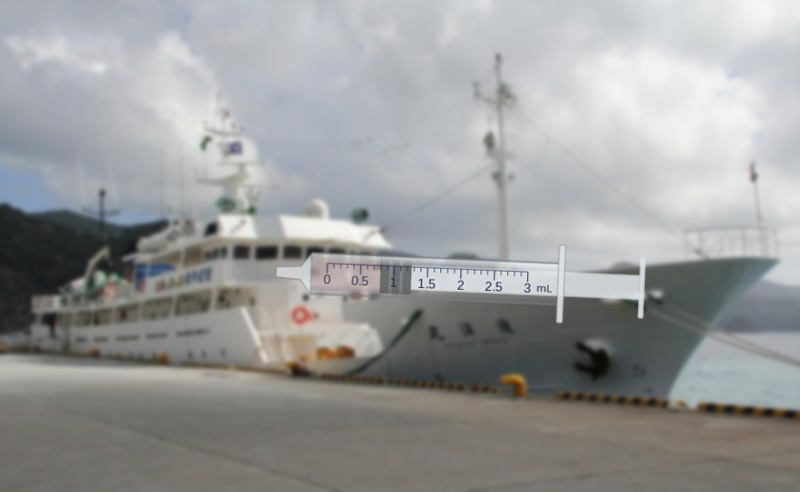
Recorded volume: 0.8 mL
